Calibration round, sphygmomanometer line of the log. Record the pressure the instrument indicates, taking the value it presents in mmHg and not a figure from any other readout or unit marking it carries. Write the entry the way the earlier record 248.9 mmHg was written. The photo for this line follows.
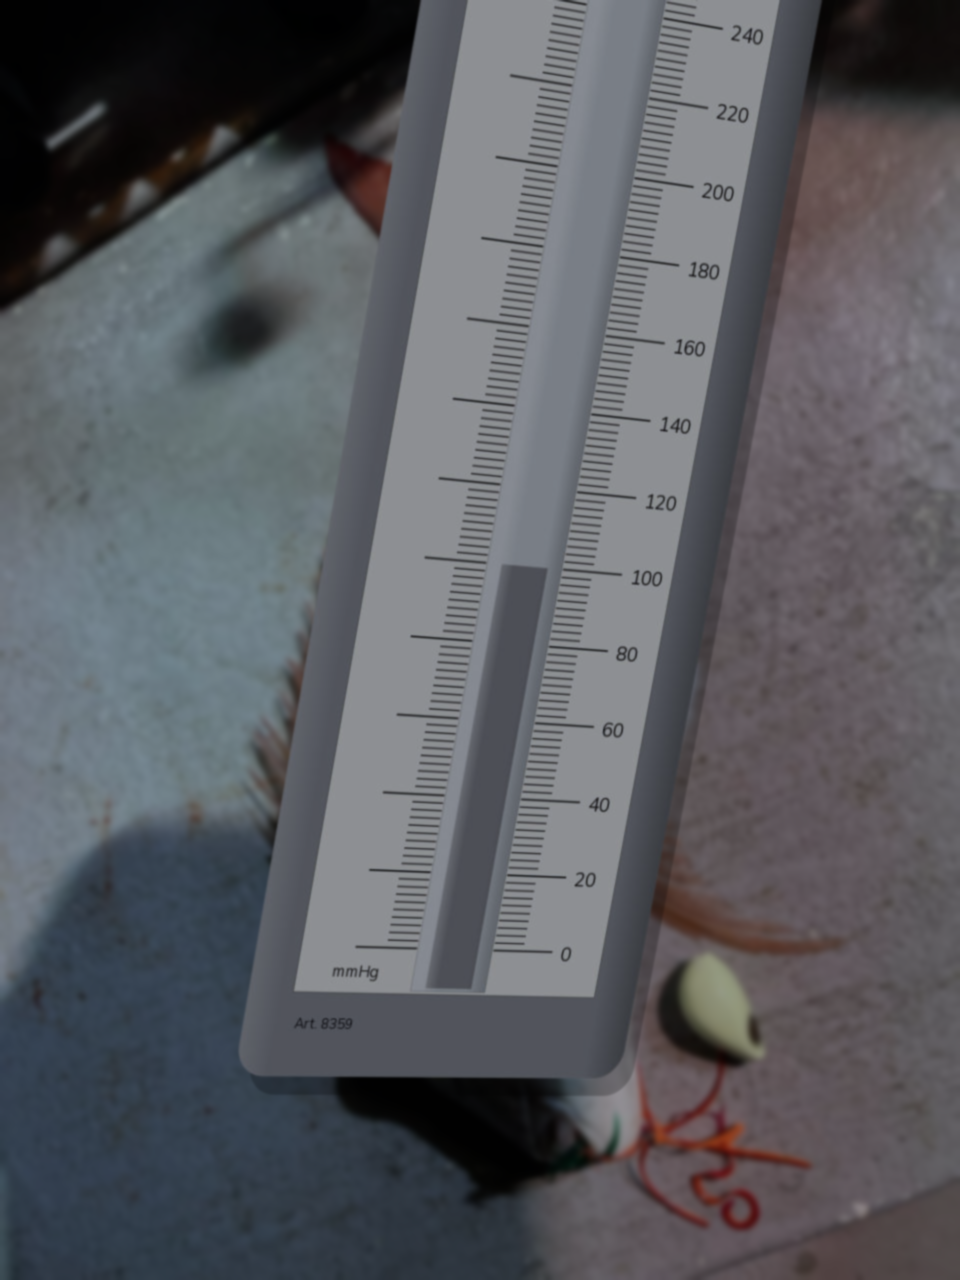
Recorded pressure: 100 mmHg
